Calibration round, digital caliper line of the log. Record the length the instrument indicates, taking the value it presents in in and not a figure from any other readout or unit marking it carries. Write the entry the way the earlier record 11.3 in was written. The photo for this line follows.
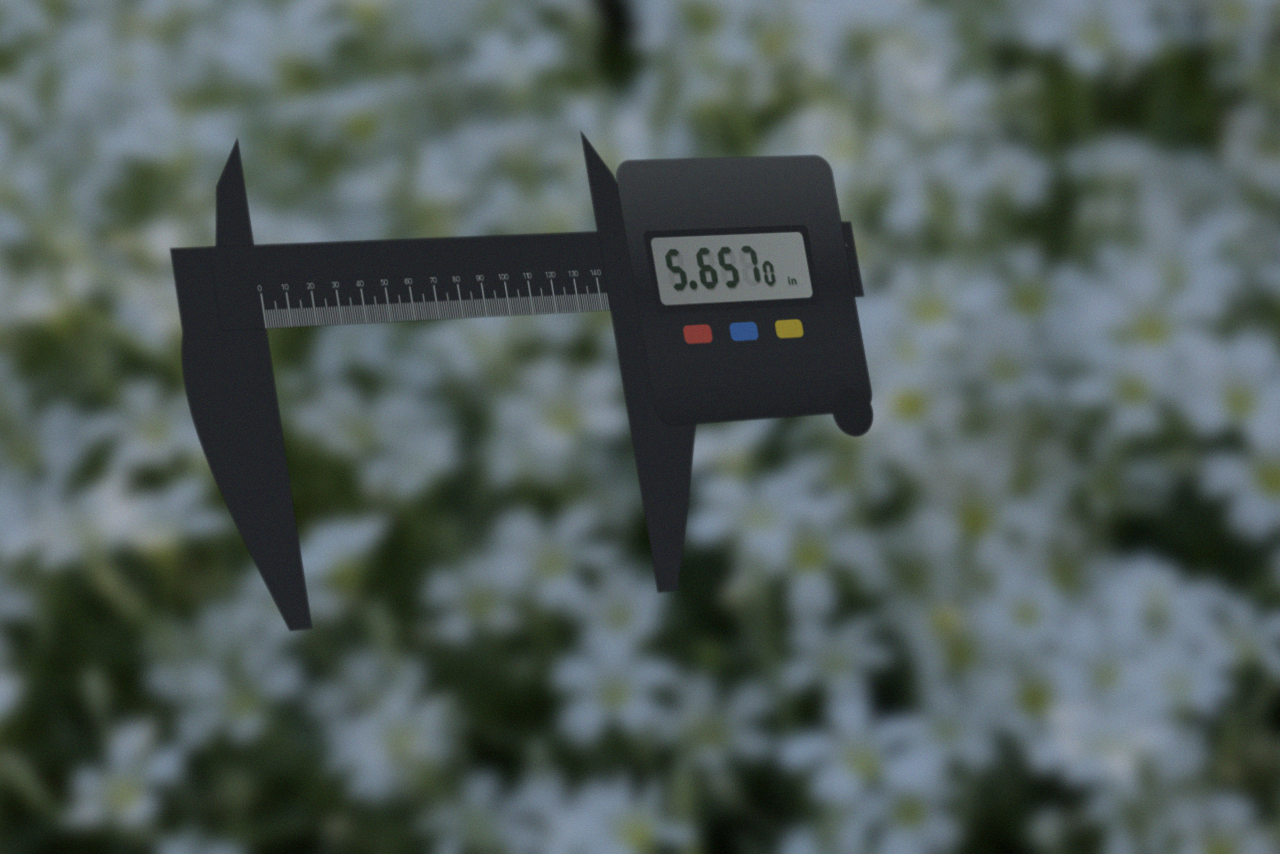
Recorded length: 5.6570 in
